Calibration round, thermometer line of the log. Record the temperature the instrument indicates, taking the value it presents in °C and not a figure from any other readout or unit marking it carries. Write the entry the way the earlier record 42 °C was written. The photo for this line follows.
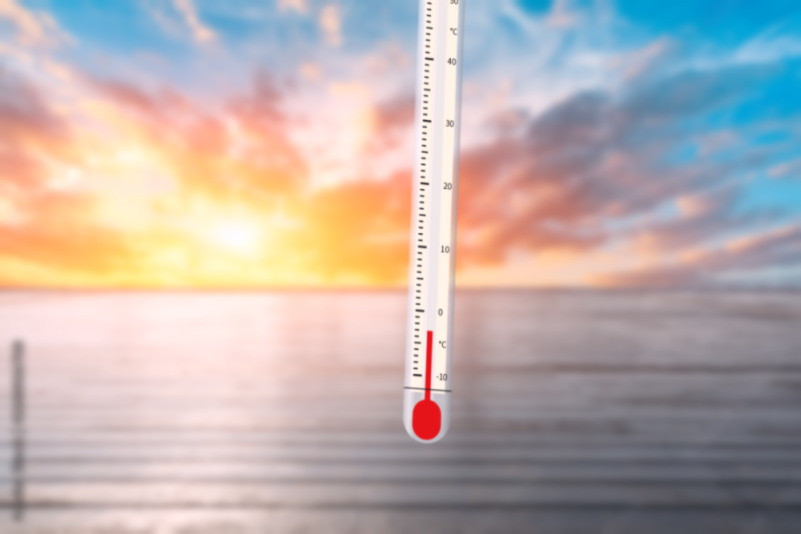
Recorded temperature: -3 °C
